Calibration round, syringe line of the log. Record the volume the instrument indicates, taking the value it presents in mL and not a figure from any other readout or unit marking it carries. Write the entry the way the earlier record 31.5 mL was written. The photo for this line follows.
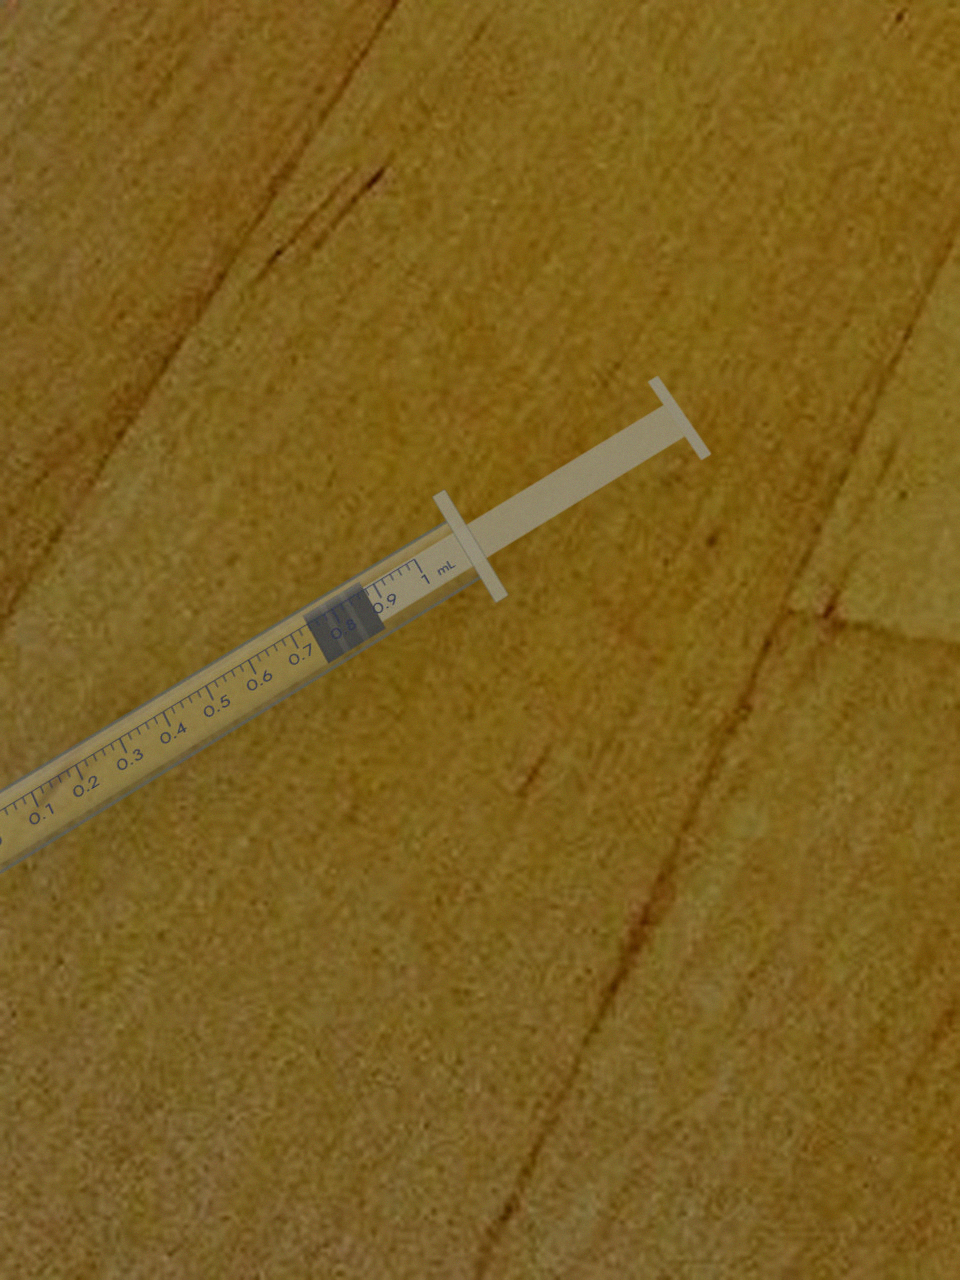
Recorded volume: 0.74 mL
